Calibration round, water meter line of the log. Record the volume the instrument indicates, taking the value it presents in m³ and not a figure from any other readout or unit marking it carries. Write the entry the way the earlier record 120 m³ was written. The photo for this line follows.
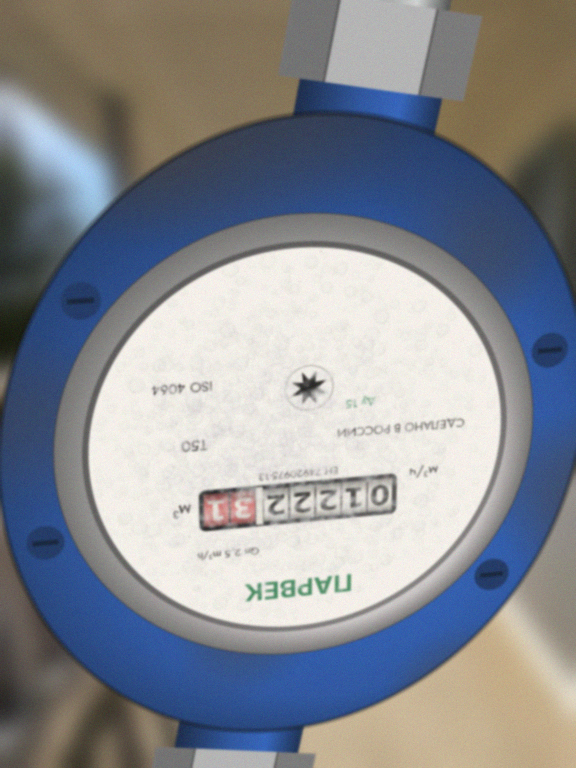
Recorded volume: 1222.31 m³
